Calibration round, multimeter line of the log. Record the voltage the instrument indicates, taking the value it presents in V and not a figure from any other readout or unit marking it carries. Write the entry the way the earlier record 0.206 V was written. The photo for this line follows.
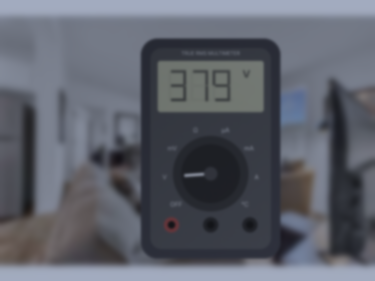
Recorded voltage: 379 V
